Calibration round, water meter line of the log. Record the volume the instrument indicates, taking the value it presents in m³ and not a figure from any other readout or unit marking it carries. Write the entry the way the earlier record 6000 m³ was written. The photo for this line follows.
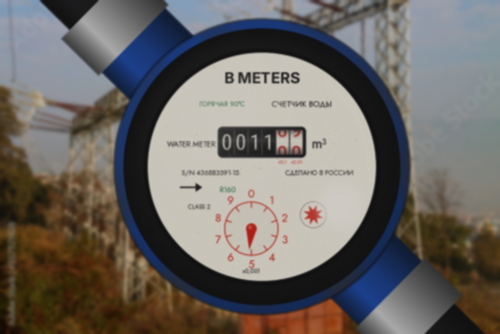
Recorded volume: 11.895 m³
